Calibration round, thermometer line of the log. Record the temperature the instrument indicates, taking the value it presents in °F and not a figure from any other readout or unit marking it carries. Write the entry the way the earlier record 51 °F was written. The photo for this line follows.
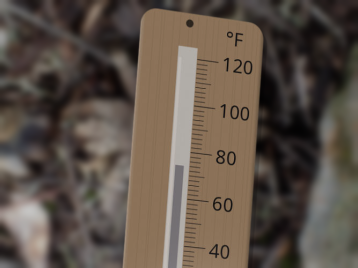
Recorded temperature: 74 °F
